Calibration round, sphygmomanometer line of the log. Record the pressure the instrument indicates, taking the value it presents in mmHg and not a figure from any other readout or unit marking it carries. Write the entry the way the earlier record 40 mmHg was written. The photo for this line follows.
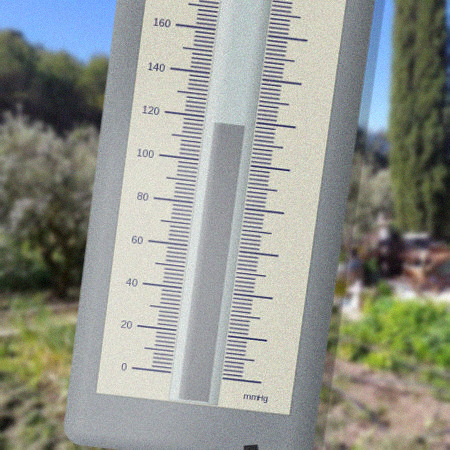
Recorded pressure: 118 mmHg
